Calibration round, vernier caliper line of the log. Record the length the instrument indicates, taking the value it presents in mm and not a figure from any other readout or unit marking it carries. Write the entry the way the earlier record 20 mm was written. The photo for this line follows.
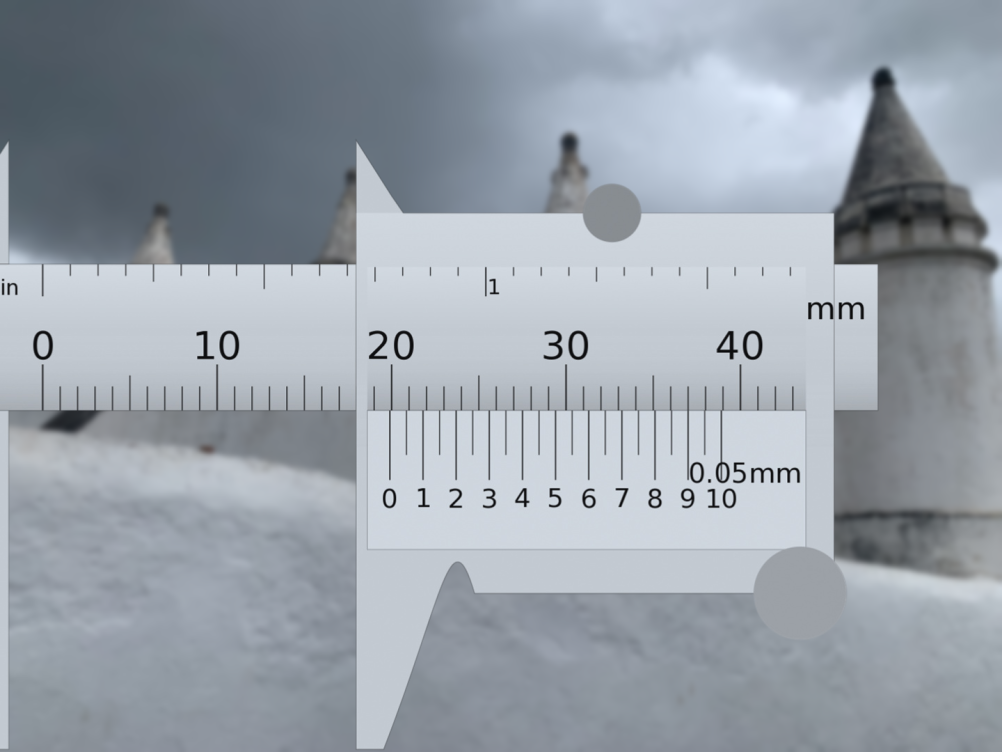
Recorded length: 19.9 mm
